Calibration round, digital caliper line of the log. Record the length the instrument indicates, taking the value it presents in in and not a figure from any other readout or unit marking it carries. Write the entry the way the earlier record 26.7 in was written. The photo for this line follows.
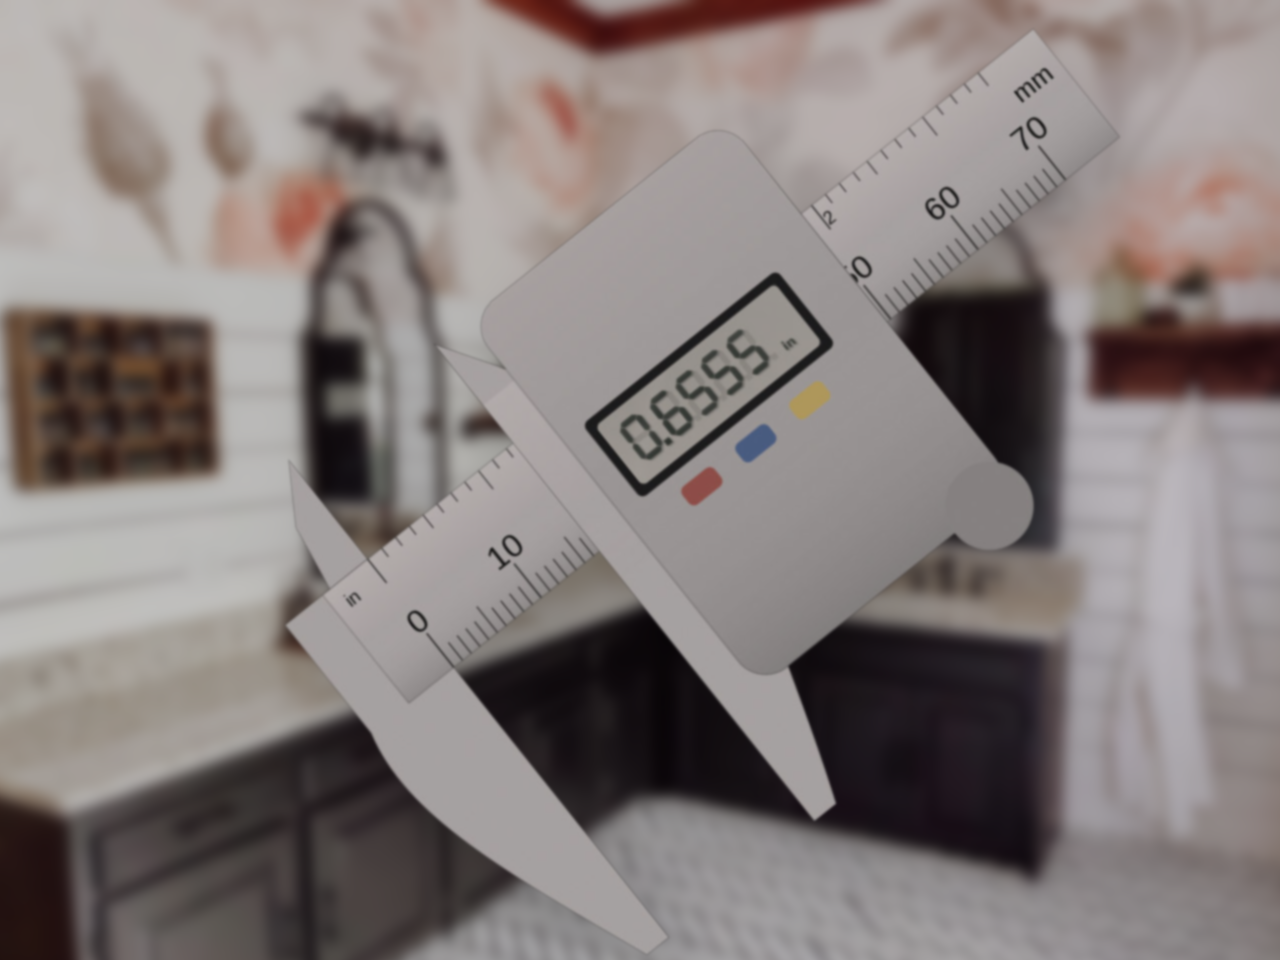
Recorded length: 0.6555 in
